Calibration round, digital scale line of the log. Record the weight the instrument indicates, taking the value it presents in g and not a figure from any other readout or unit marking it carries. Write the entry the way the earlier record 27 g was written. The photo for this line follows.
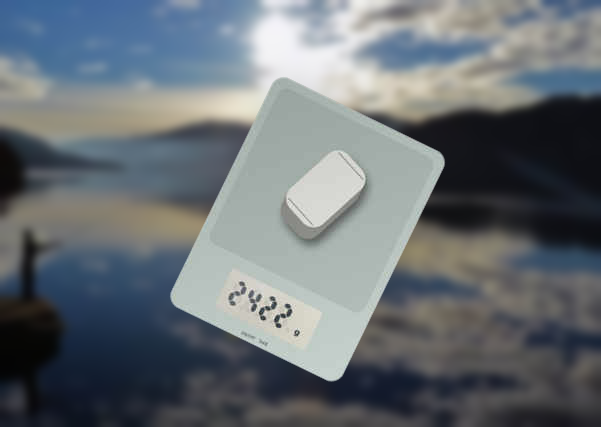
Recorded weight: 2422 g
